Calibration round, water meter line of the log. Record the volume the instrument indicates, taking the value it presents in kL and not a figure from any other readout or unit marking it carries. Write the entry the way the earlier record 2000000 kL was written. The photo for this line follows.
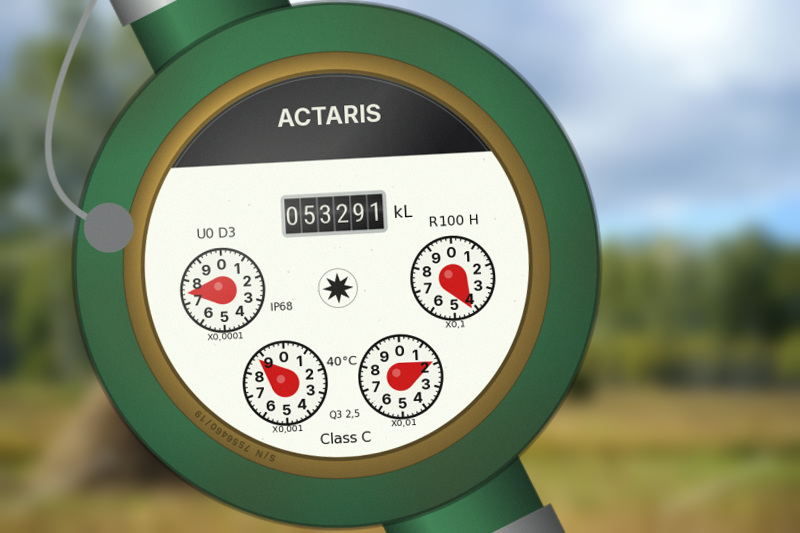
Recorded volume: 53291.4187 kL
